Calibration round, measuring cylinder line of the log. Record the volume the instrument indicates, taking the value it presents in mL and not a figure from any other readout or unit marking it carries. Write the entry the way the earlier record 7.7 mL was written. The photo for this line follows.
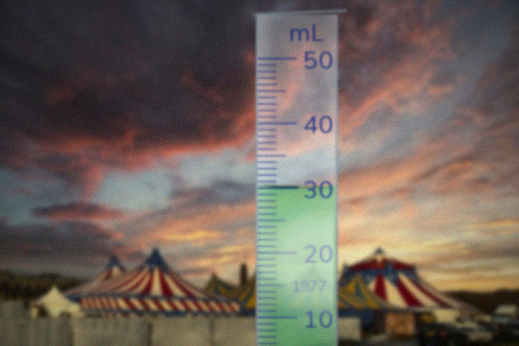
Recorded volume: 30 mL
